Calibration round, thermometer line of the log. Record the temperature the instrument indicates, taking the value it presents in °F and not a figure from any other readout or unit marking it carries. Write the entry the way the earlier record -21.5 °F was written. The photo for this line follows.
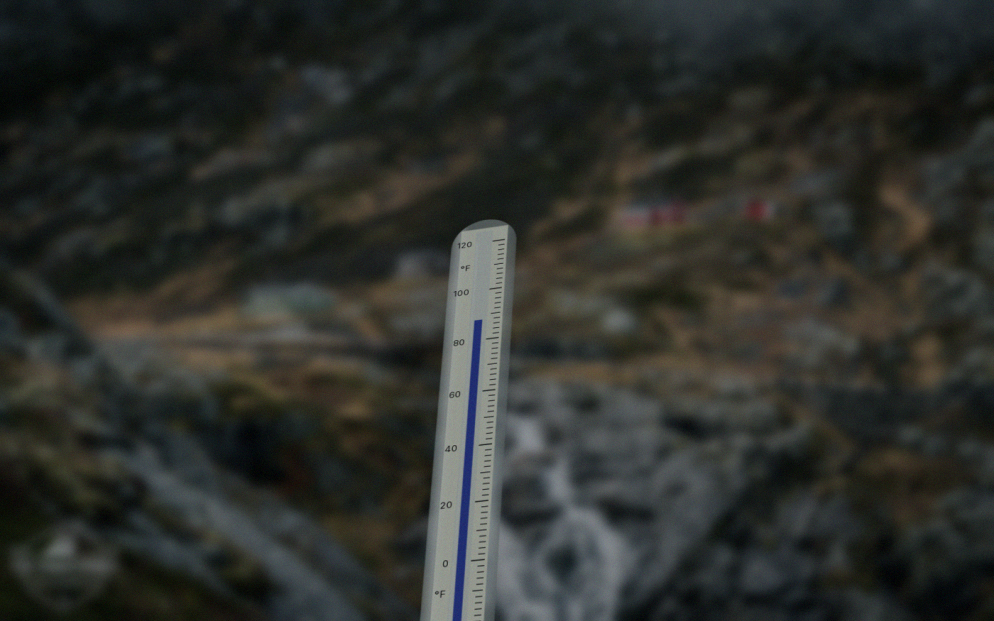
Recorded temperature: 88 °F
